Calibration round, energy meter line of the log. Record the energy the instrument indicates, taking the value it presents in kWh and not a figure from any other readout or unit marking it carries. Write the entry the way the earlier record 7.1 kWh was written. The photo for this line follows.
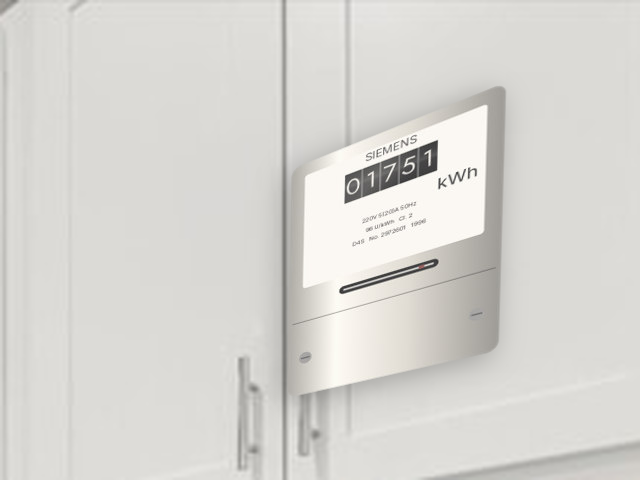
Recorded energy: 1751 kWh
